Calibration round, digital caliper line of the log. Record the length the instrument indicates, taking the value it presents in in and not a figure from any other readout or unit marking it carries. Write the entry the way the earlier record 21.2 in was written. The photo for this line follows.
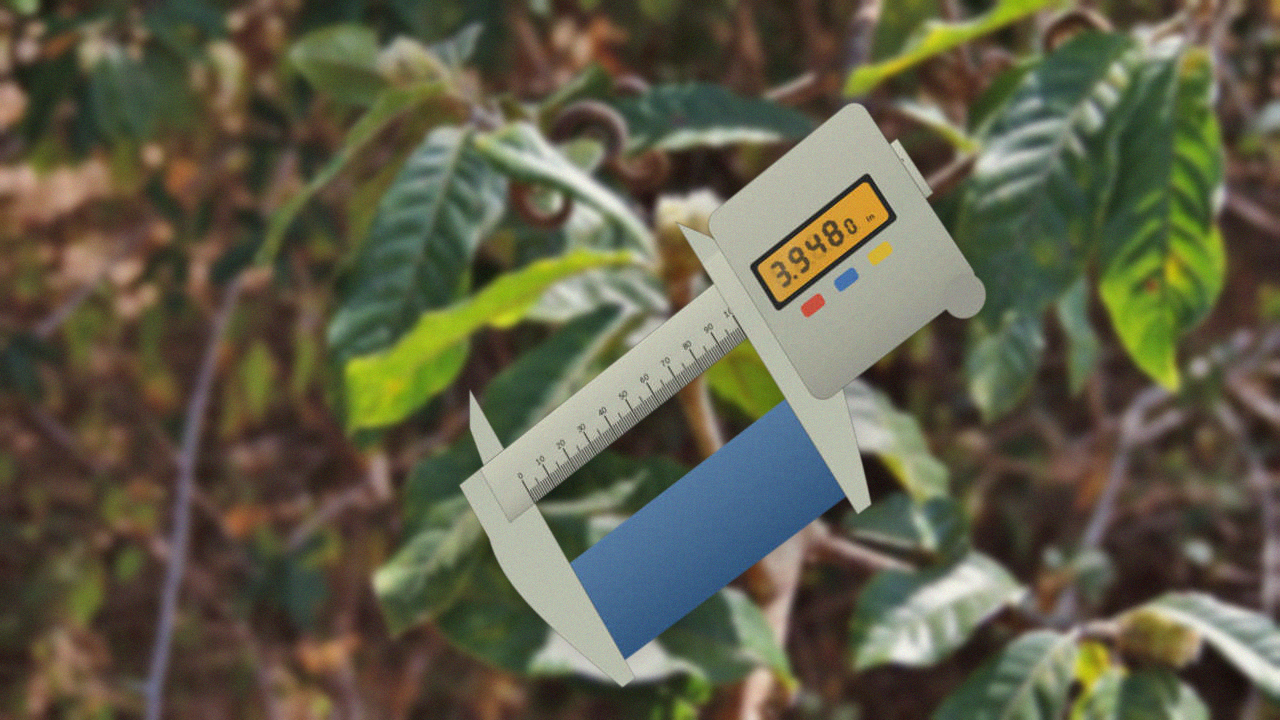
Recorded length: 3.9480 in
